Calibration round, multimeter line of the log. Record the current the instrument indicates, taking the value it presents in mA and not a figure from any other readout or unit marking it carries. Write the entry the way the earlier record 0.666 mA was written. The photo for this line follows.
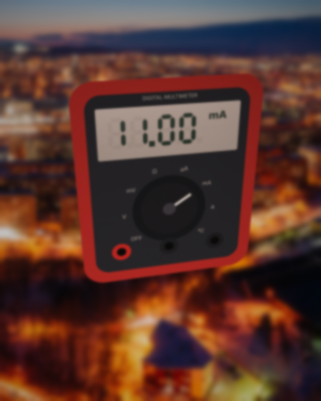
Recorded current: 11.00 mA
